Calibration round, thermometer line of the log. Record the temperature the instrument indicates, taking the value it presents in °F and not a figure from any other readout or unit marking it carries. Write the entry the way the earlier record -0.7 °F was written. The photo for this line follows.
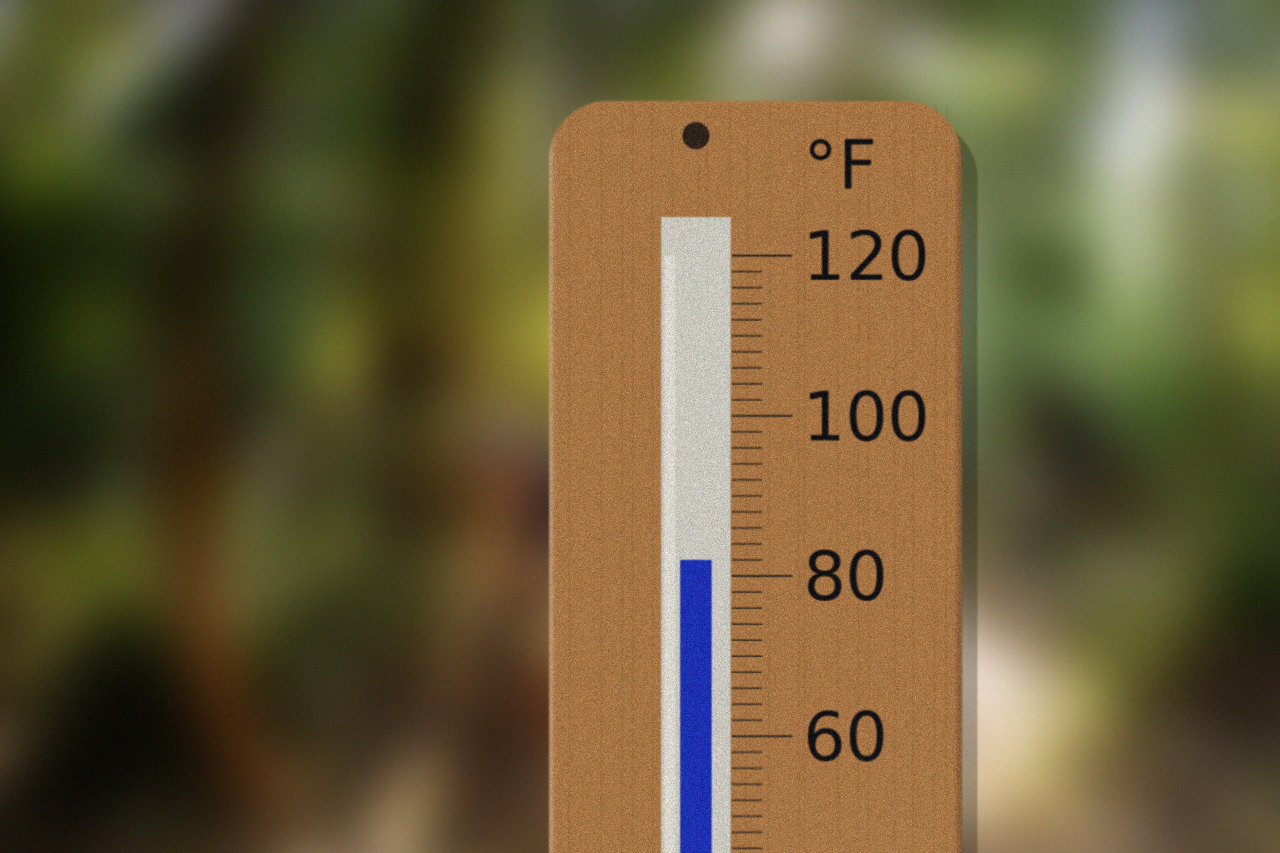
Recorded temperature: 82 °F
